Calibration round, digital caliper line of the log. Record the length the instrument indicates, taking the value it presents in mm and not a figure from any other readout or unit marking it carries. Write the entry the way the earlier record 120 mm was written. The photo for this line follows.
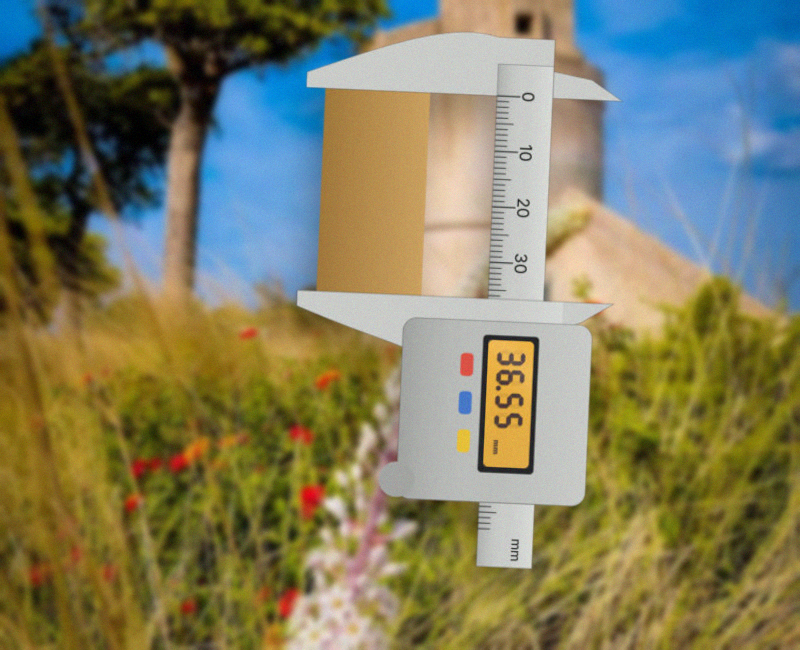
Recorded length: 36.55 mm
